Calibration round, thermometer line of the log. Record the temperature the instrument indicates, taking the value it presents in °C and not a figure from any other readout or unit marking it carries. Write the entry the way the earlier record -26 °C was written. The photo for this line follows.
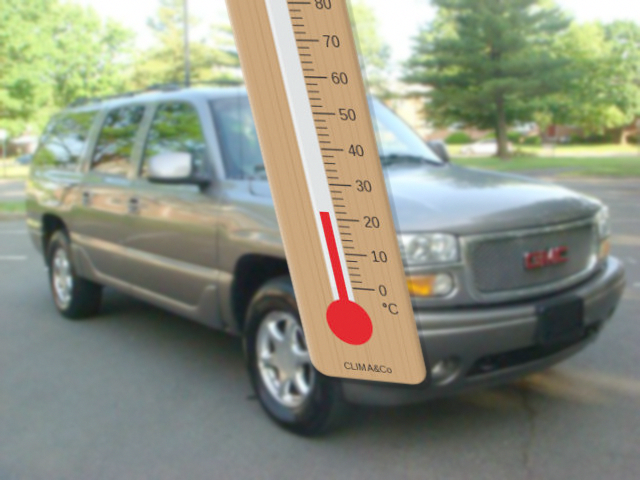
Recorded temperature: 22 °C
